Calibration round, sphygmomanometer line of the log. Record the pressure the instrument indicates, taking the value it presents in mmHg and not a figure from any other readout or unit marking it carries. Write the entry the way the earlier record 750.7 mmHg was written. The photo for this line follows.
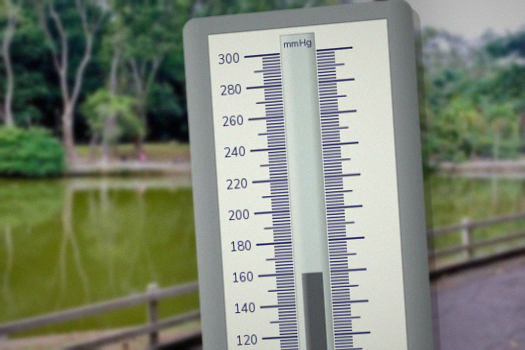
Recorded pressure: 160 mmHg
